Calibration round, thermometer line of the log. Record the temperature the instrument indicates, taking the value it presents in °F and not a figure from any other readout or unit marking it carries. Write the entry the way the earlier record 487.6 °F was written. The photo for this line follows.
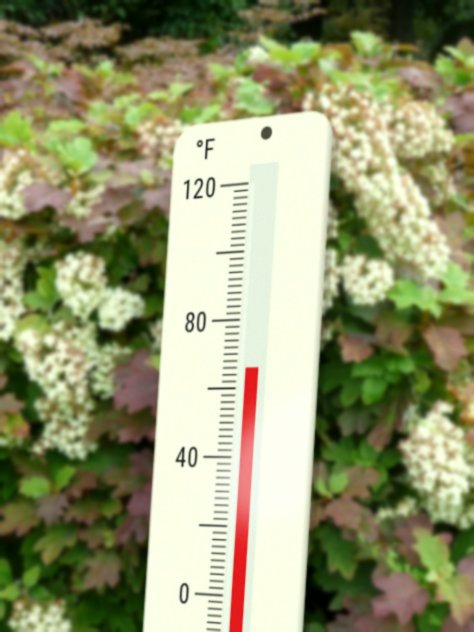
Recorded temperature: 66 °F
